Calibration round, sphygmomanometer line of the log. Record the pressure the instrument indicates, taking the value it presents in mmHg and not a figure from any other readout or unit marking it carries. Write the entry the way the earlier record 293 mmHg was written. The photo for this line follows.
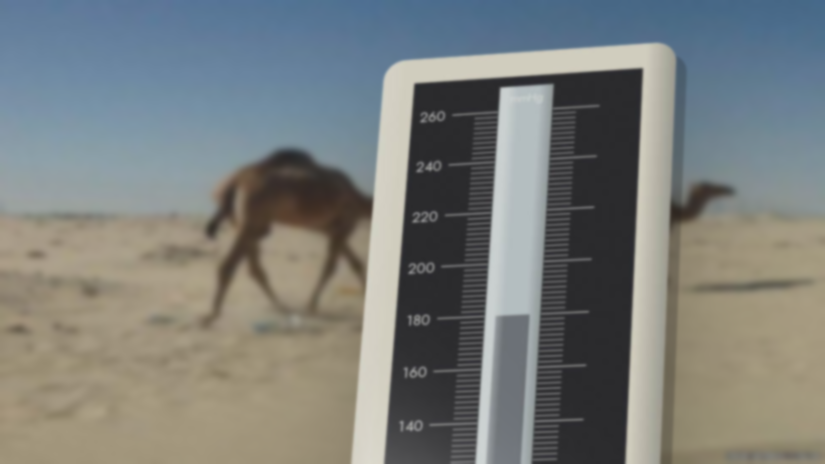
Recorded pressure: 180 mmHg
